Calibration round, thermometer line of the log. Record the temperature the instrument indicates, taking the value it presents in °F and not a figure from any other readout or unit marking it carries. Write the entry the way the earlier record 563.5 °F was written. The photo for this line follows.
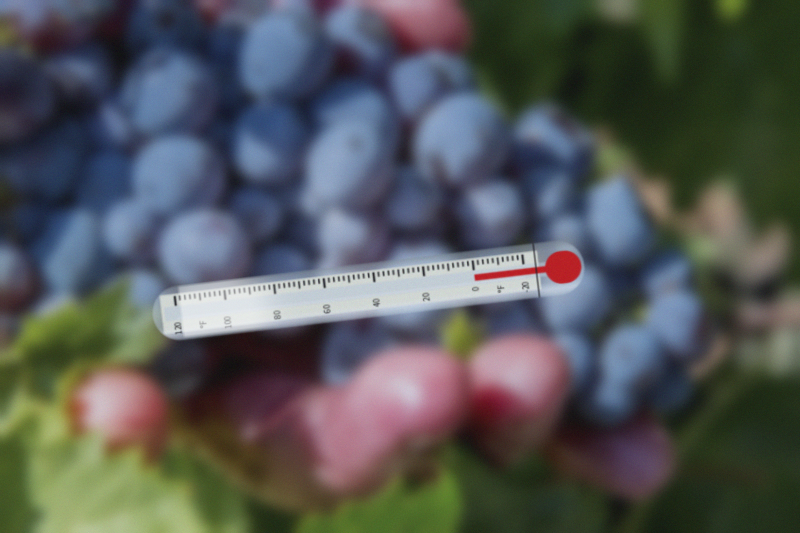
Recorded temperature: 0 °F
